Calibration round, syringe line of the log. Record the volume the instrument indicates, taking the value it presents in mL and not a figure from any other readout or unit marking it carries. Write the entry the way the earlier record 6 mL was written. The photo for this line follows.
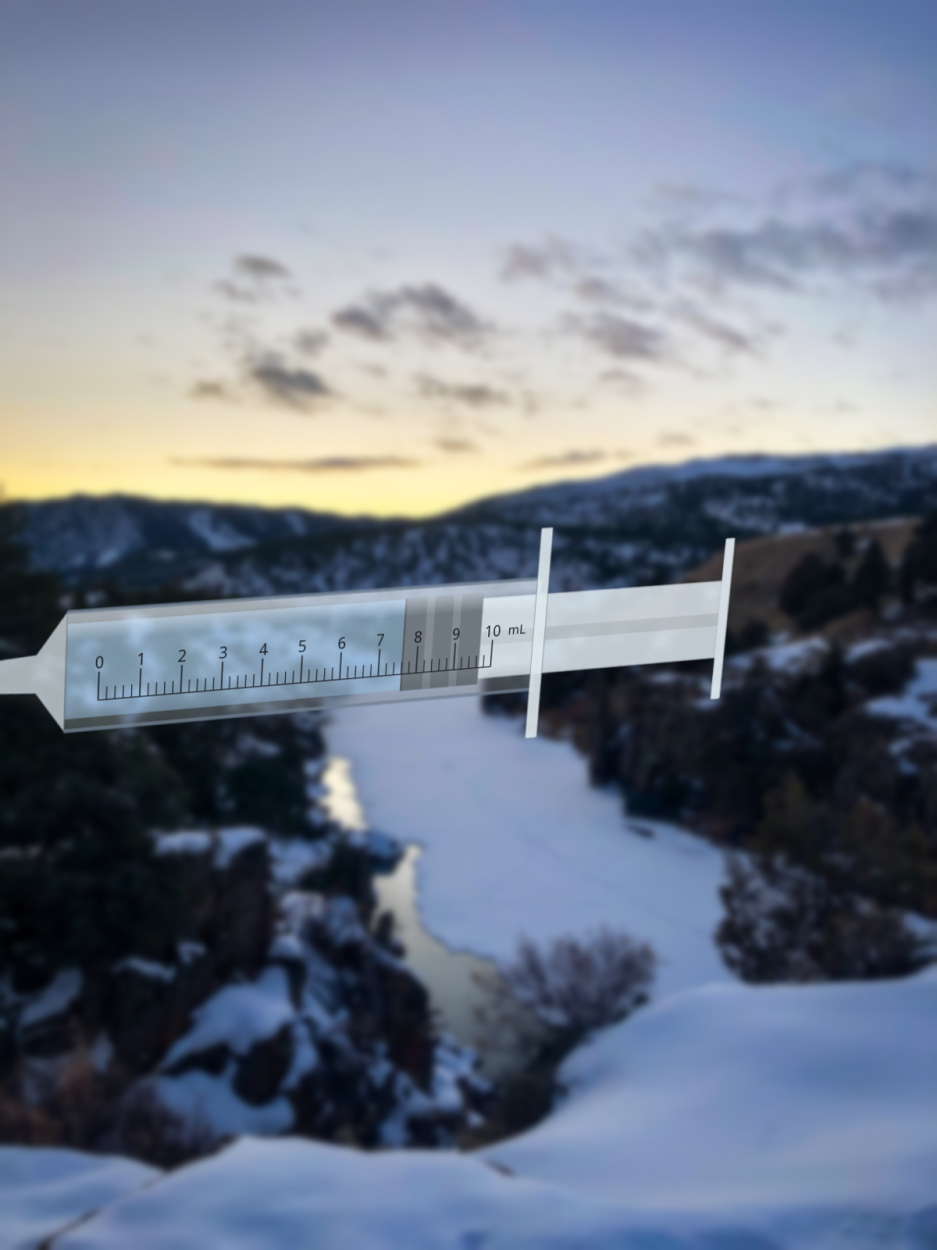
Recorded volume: 7.6 mL
